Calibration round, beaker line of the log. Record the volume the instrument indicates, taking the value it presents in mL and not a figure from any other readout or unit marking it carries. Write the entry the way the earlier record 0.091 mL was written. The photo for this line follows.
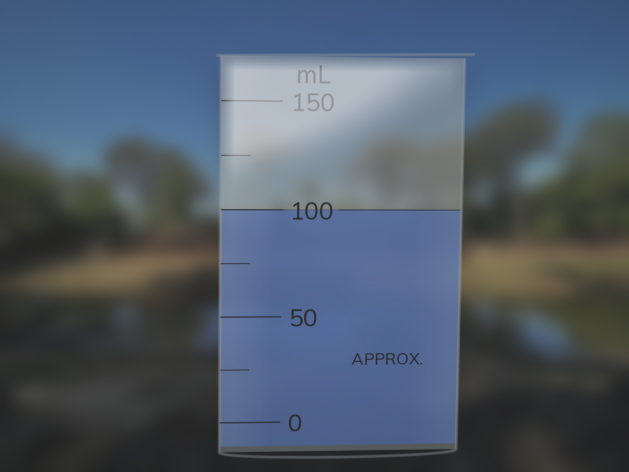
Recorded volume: 100 mL
